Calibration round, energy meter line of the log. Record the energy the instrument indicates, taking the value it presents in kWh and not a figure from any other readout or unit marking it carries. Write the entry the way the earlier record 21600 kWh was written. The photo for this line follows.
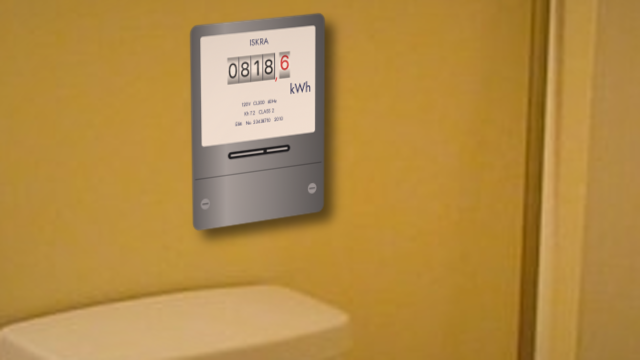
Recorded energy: 818.6 kWh
